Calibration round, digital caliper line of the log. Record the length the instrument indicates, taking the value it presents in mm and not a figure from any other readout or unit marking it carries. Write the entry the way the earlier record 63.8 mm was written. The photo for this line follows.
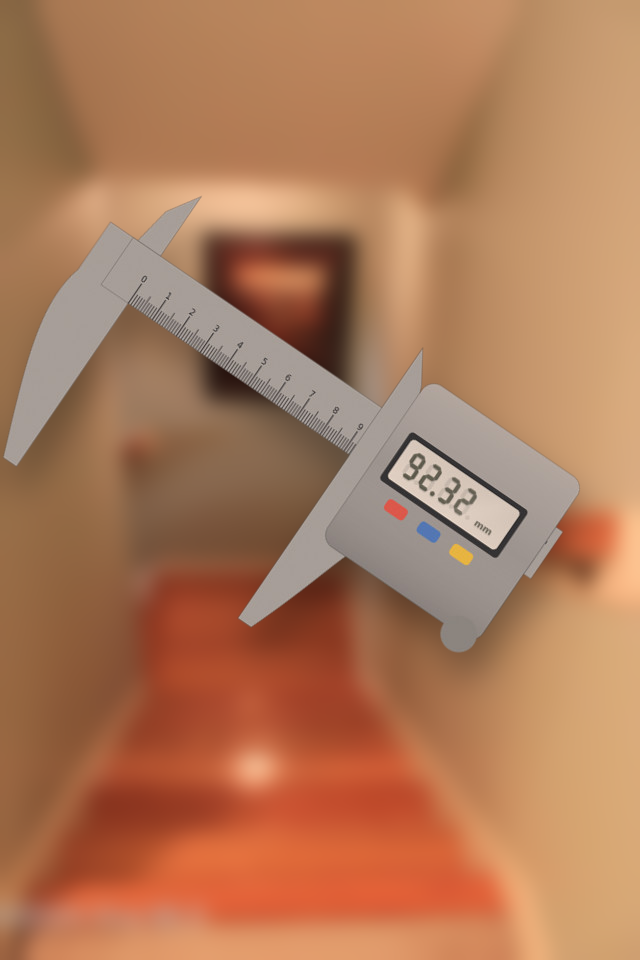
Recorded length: 92.32 mm
